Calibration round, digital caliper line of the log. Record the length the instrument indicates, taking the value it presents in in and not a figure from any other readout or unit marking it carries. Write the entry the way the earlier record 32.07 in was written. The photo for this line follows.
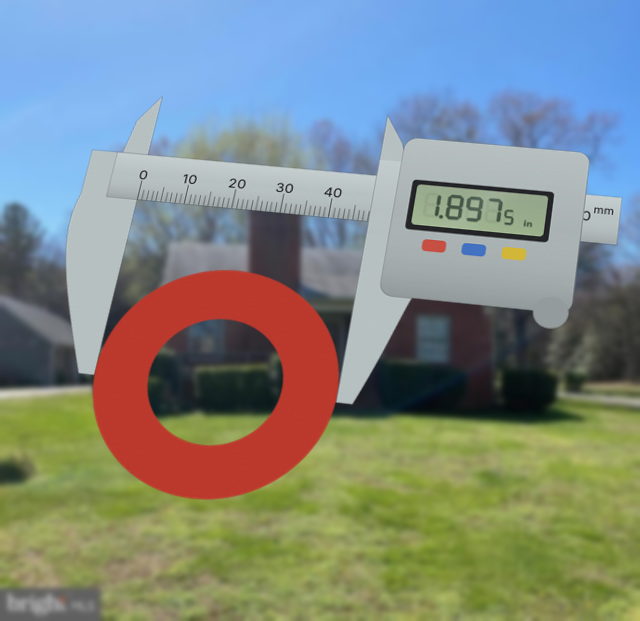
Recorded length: 1.8975 in
